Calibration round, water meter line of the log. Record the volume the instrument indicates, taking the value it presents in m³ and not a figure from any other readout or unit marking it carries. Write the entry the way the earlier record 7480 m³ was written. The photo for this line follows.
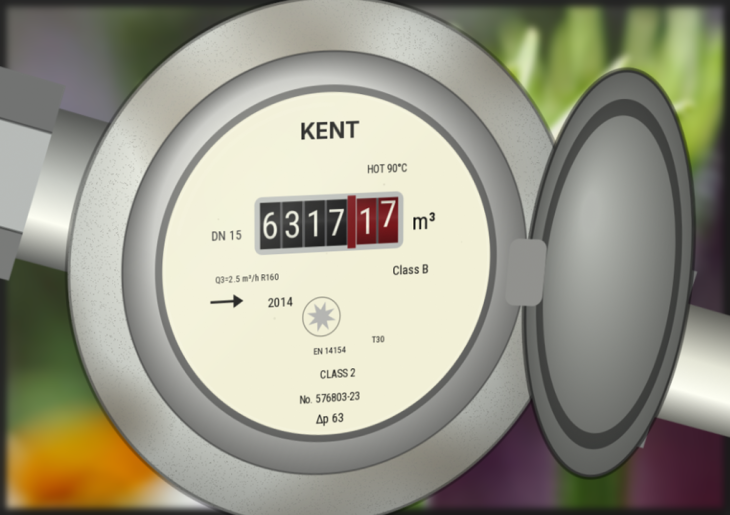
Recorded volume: 6317.17 m³
